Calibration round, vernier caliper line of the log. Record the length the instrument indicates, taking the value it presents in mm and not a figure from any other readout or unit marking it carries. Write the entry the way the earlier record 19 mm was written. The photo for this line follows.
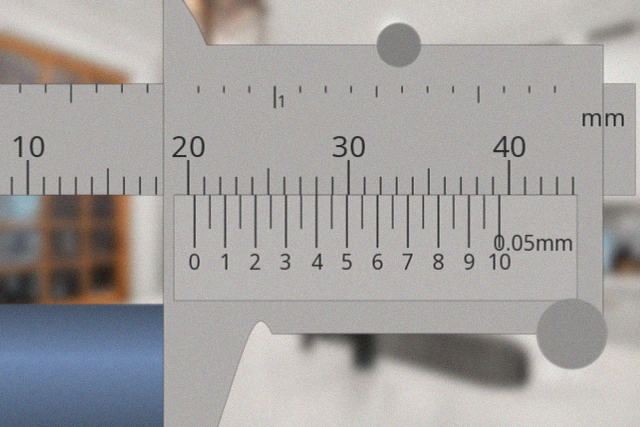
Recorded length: 20.4 mm
